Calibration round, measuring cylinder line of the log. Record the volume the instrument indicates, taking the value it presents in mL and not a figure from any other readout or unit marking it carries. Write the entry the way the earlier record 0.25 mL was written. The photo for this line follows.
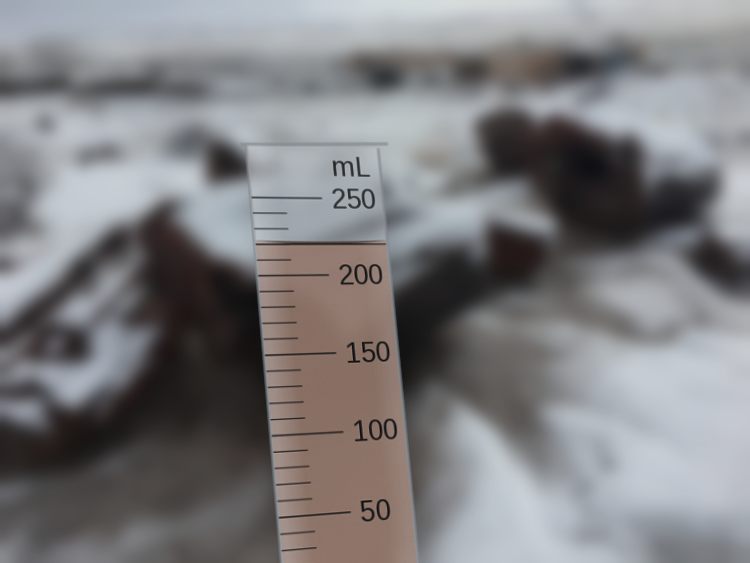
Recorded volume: 220 mL
